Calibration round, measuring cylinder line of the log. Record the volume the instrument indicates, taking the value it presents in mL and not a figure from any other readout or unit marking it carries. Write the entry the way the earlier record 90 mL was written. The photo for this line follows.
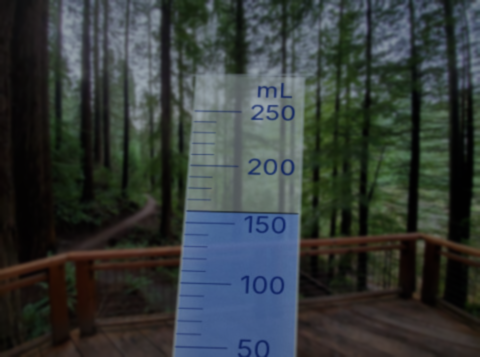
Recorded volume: 160 mL
